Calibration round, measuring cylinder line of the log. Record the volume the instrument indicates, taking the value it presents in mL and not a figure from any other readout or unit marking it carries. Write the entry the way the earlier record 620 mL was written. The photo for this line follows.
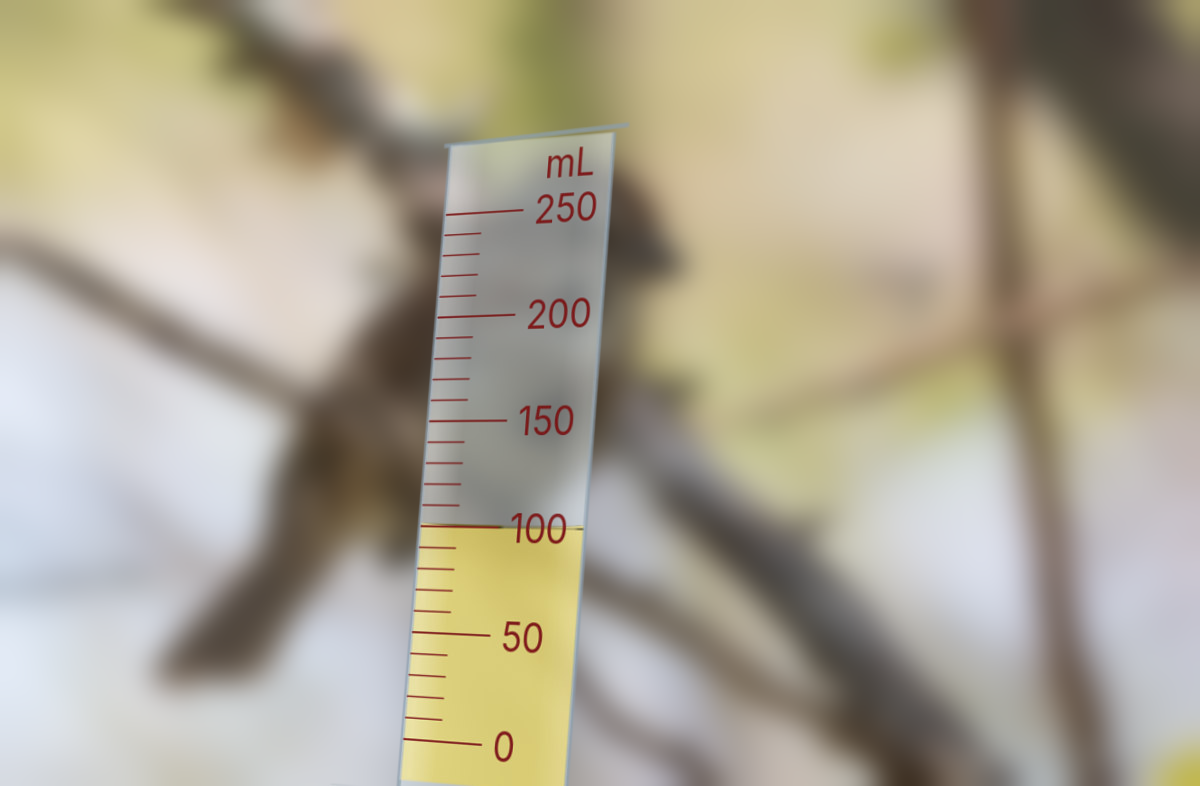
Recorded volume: 100 mL
